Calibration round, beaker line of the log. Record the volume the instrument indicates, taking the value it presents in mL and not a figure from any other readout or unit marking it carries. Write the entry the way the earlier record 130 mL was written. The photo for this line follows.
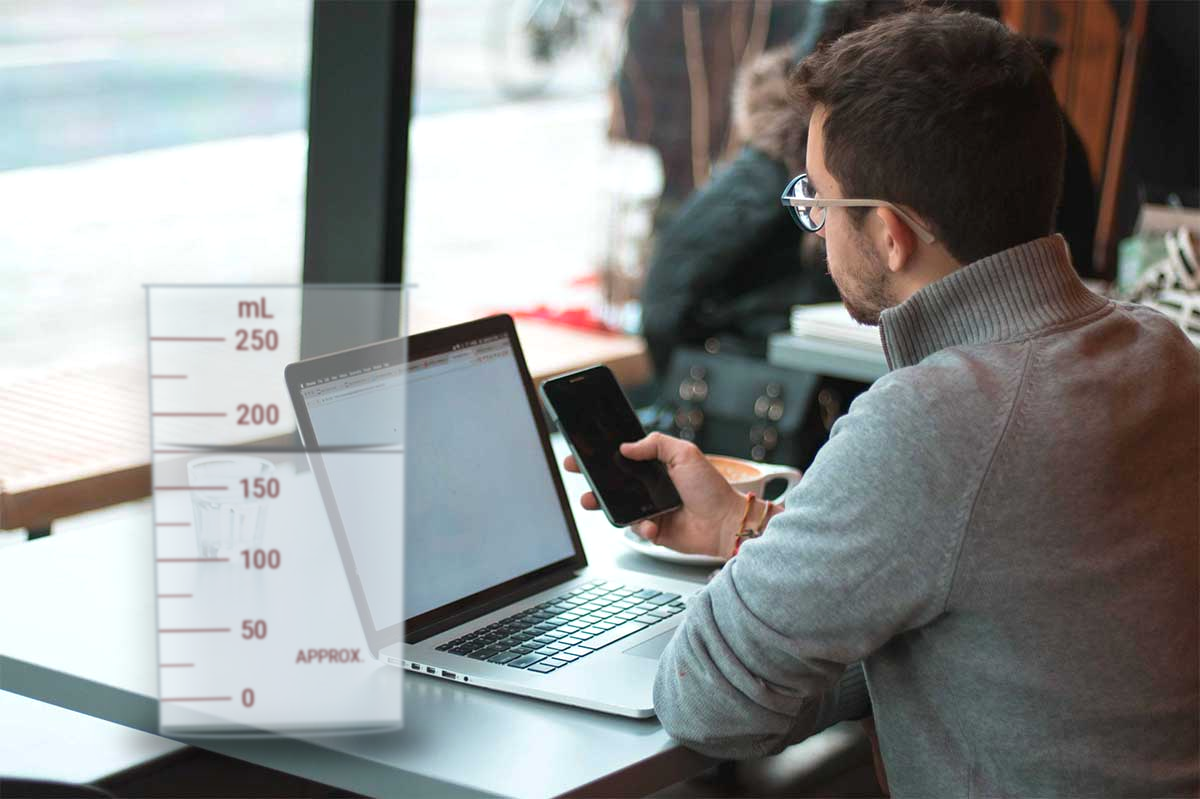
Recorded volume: 175 mL
